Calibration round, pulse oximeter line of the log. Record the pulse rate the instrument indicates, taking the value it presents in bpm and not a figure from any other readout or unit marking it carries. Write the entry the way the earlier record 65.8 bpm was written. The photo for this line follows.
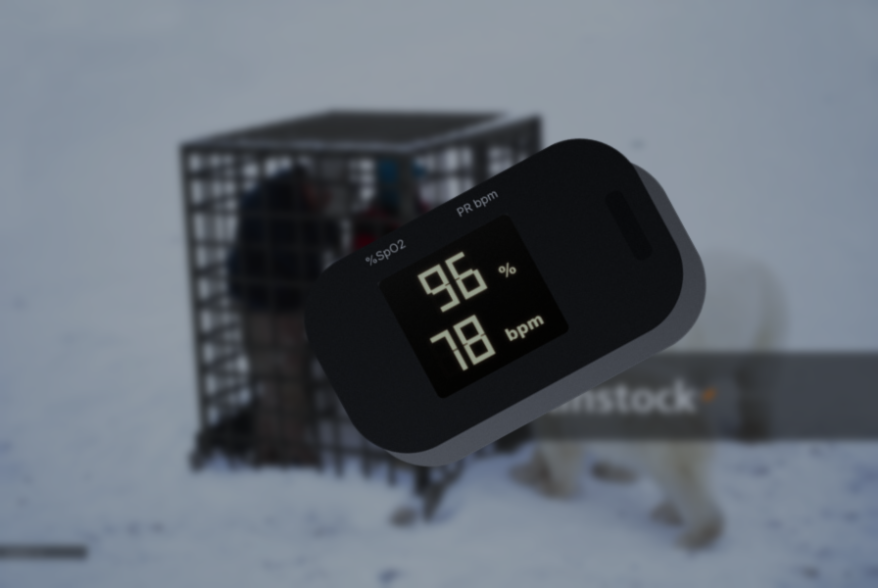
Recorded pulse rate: 78 bpm
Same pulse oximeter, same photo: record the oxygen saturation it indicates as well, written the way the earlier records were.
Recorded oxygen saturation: 96 %
